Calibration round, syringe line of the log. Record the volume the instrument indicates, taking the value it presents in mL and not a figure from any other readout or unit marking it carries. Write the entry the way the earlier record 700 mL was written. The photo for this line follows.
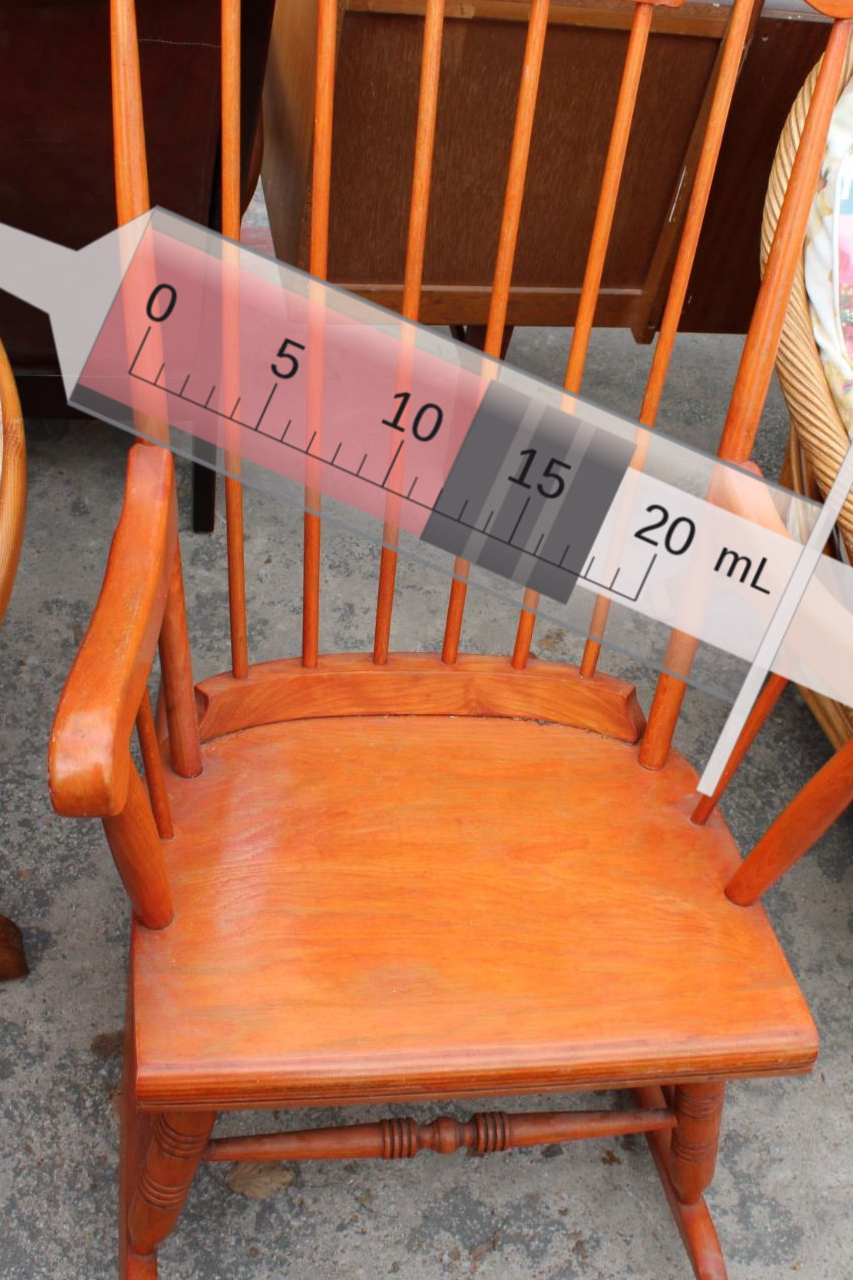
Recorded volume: 12 mL
